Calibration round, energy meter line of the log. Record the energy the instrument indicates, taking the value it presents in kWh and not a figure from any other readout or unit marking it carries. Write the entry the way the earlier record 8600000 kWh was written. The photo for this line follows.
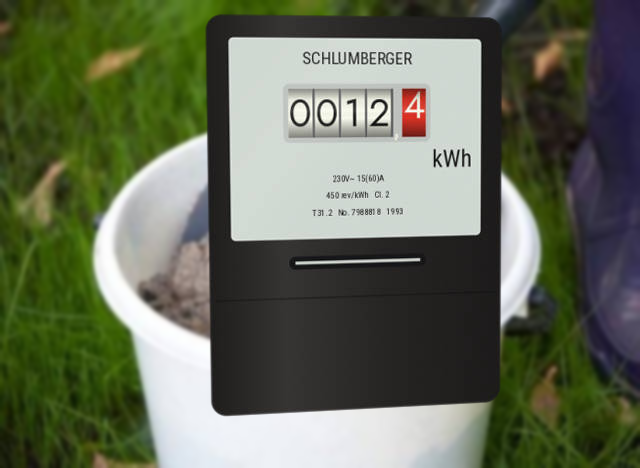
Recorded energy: 12.4 kWh
